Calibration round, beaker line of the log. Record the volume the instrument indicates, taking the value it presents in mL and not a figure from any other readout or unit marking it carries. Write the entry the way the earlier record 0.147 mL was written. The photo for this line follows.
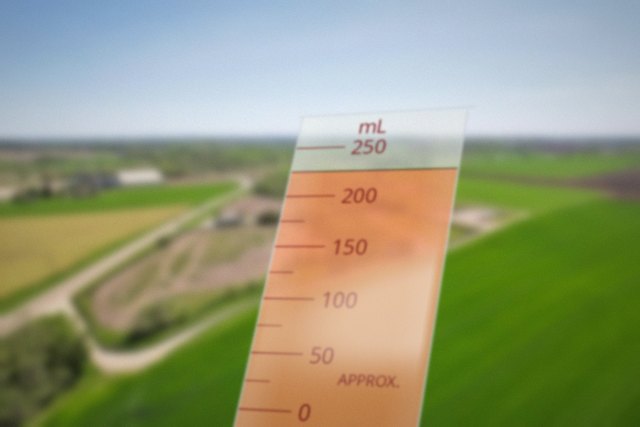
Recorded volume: 225 mL
